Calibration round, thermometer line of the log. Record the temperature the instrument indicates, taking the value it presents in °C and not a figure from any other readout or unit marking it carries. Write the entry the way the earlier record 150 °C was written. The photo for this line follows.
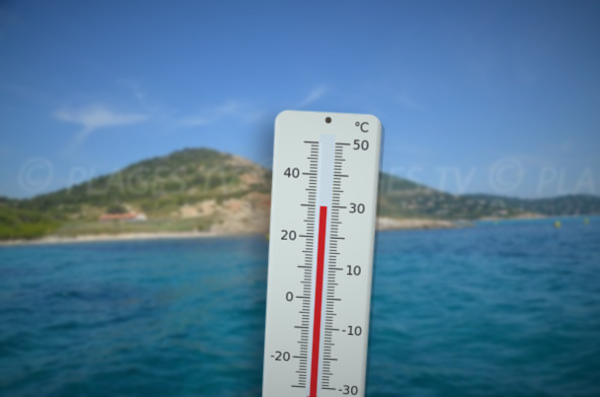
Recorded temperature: 30 °C
